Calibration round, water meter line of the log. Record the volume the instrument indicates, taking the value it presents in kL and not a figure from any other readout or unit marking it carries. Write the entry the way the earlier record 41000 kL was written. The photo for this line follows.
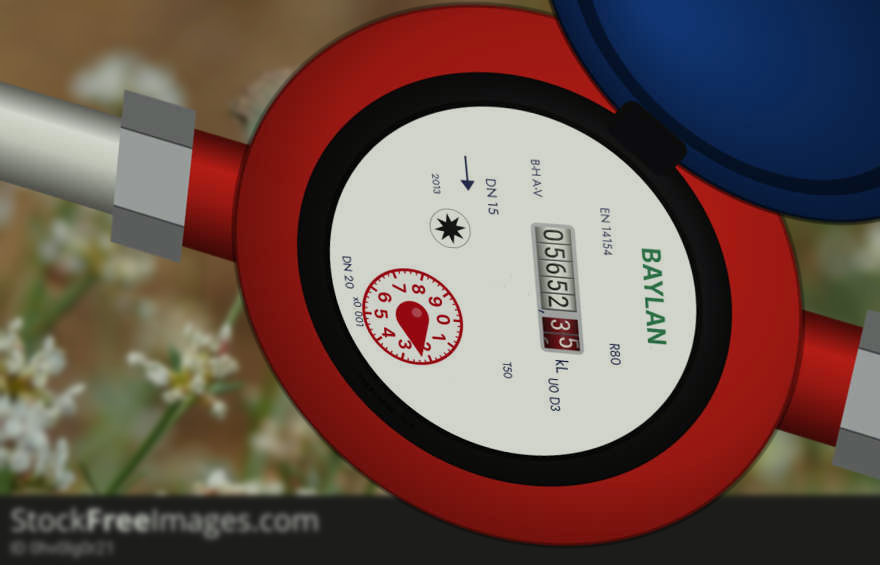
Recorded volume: 5652.352 kL
